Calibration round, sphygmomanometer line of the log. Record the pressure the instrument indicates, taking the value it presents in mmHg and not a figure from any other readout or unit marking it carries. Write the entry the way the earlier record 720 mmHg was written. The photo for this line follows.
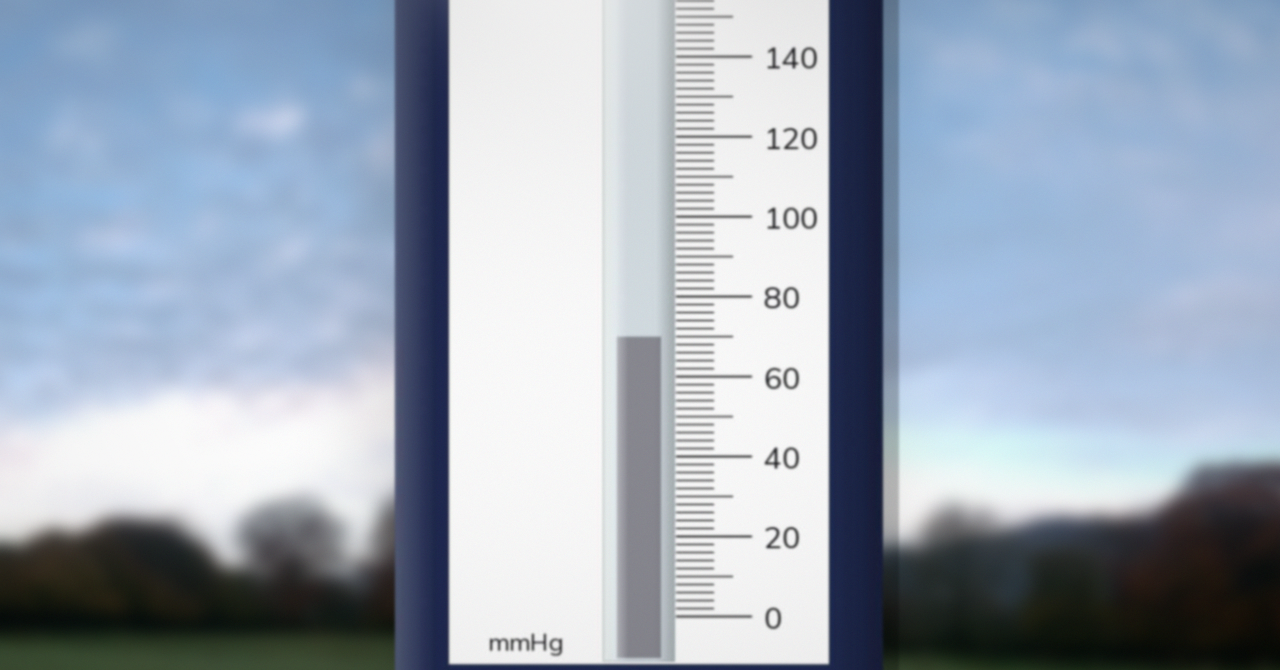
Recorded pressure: 70 mmHg
